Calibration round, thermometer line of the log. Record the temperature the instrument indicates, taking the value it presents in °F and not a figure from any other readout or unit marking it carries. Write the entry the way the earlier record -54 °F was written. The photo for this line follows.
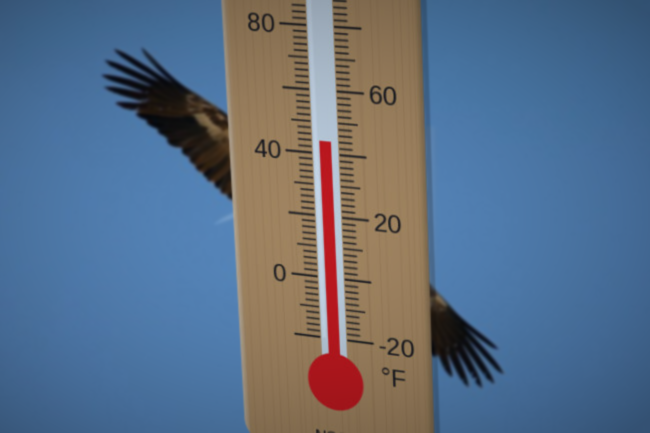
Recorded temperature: 44 °F
